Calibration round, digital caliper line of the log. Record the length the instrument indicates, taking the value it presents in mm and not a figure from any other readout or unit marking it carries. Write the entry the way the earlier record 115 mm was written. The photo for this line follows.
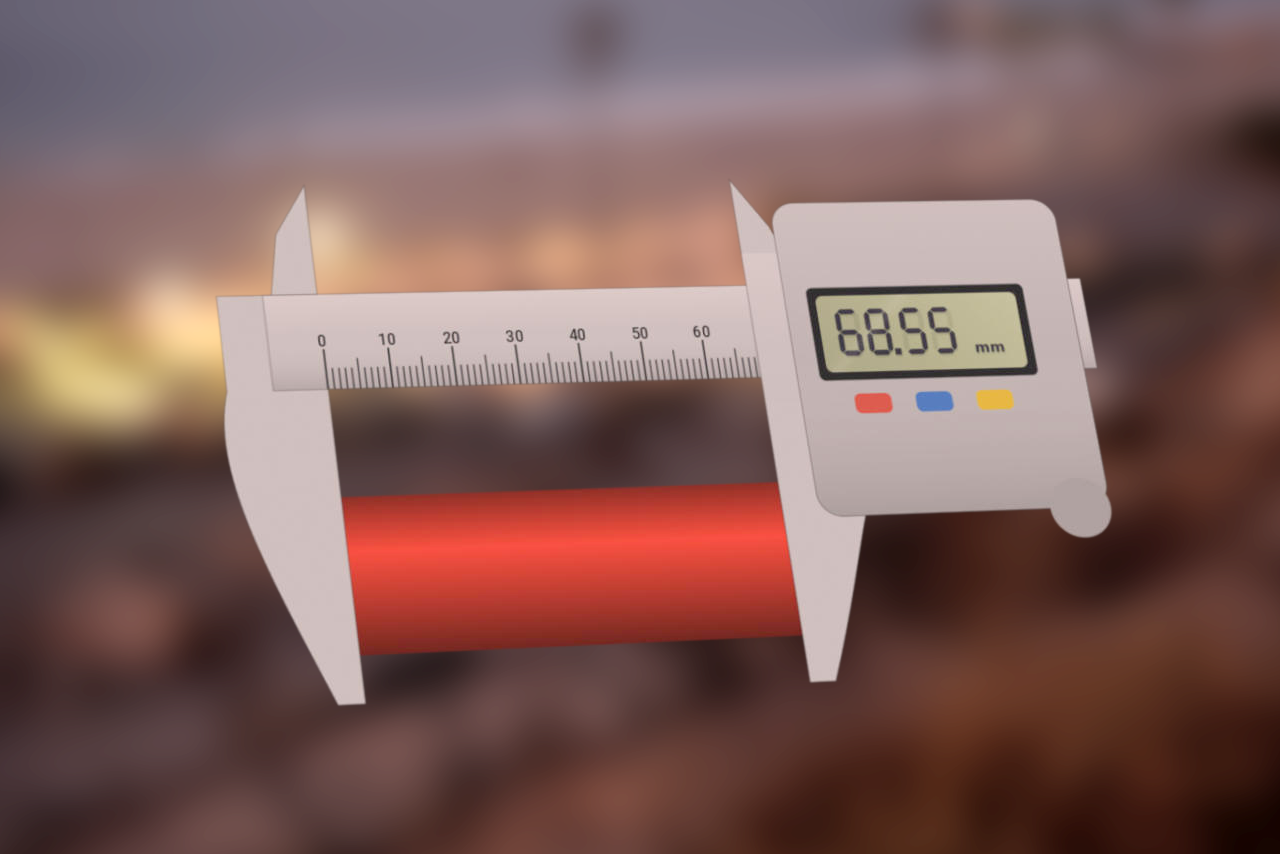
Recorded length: 68.55 mm
